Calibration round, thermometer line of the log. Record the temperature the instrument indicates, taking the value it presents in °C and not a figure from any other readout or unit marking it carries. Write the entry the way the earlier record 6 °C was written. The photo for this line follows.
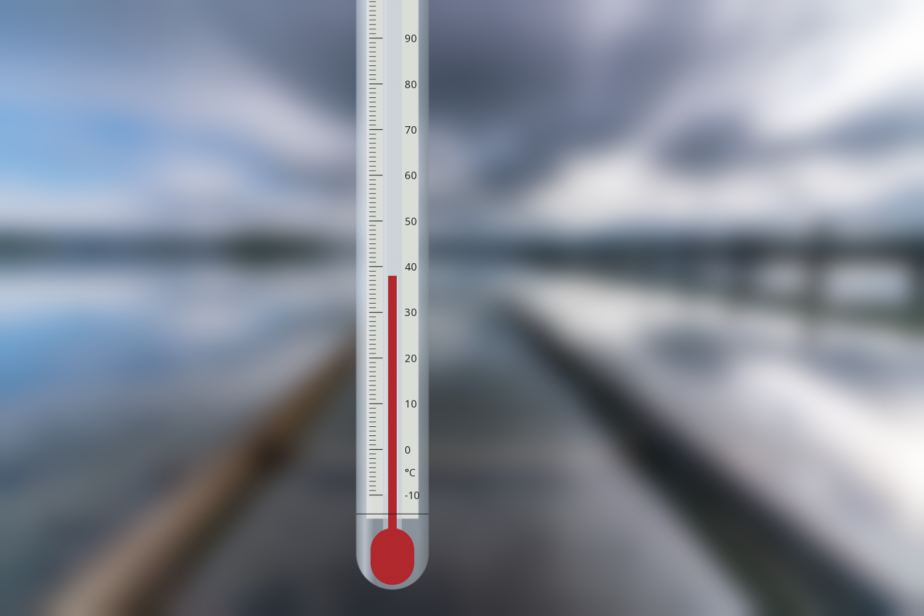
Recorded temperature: 38 °C
